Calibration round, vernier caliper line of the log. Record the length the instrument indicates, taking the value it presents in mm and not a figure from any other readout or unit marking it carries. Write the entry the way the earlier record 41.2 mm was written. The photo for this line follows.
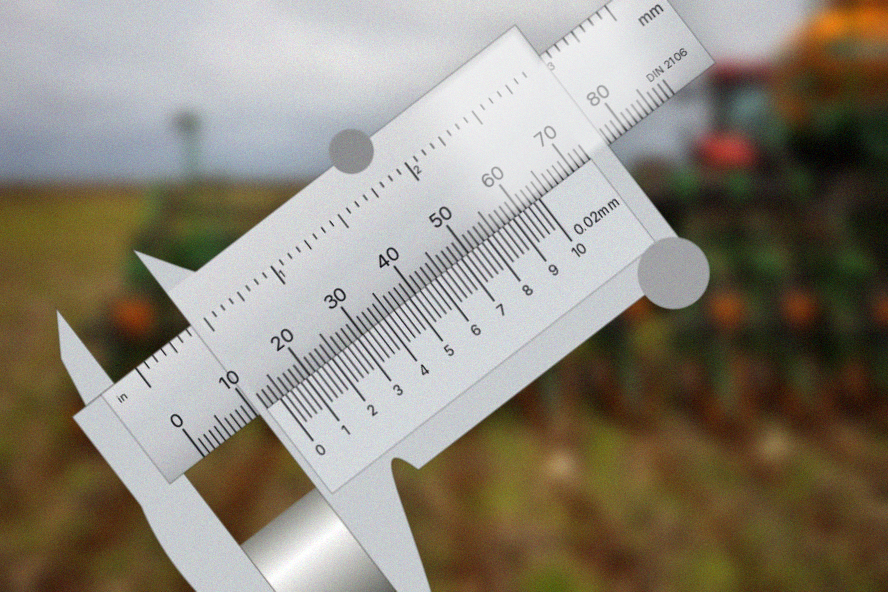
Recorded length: 14.4 mm
